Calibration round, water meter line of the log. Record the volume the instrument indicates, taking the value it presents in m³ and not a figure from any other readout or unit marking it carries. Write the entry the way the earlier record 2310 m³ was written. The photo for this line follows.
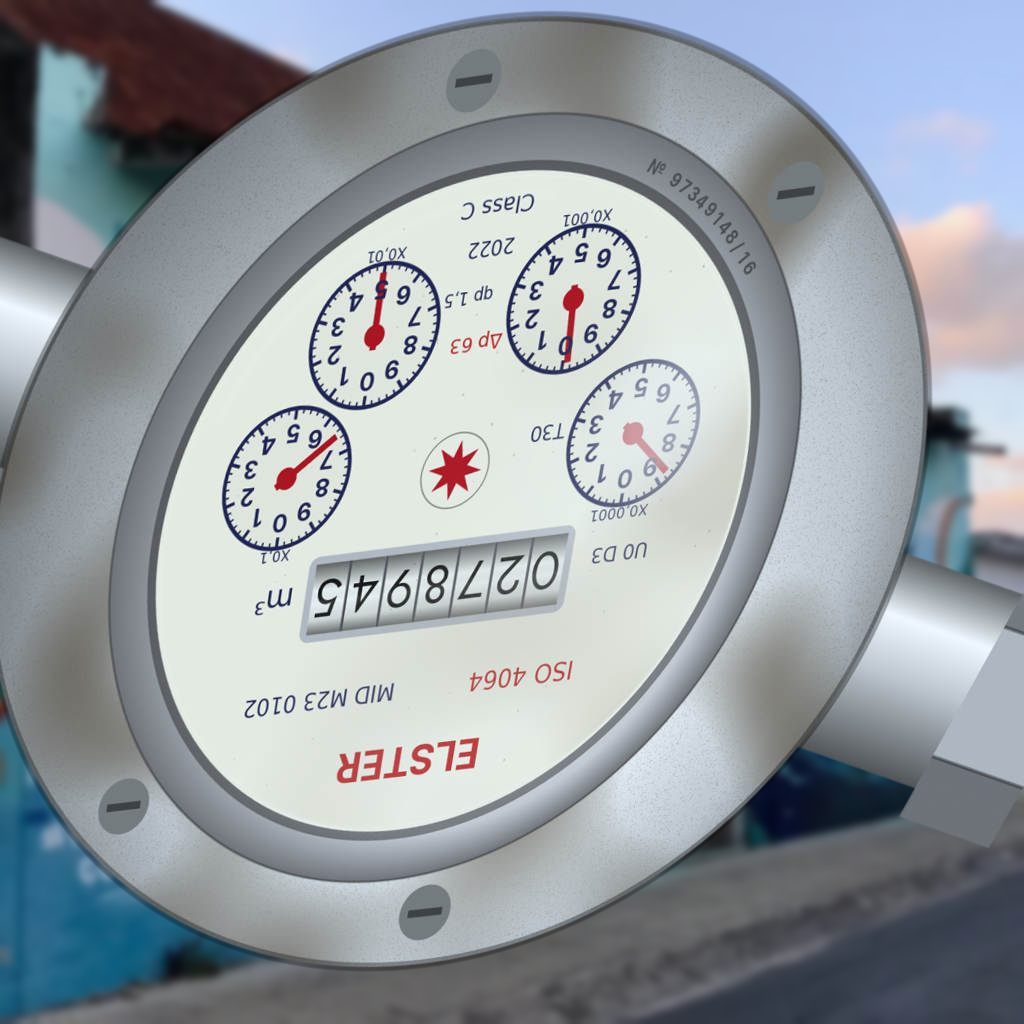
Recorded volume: 278945.6498 m³
